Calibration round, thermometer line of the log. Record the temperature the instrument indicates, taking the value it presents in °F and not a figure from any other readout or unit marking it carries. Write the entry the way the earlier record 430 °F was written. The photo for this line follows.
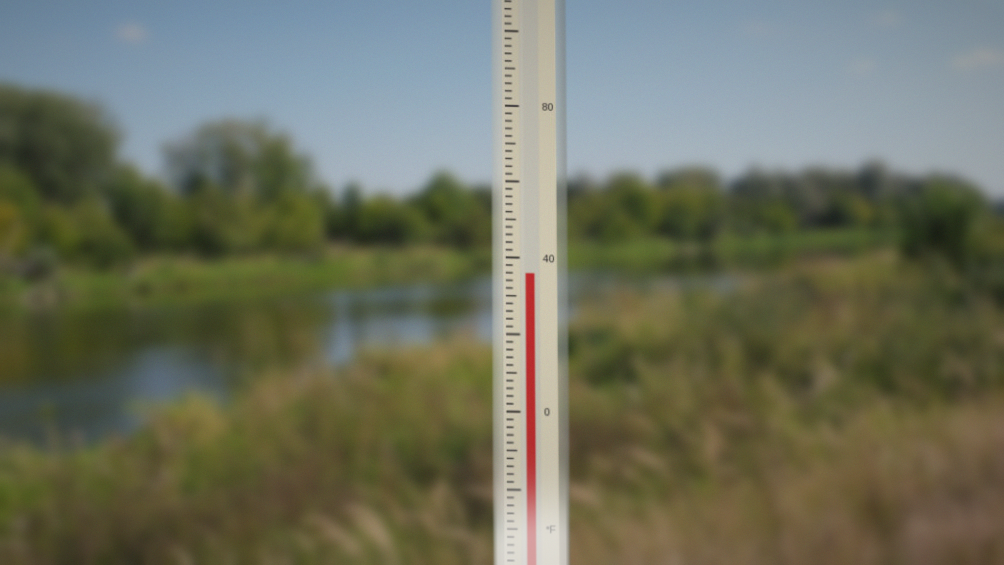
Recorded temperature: 36 °F
